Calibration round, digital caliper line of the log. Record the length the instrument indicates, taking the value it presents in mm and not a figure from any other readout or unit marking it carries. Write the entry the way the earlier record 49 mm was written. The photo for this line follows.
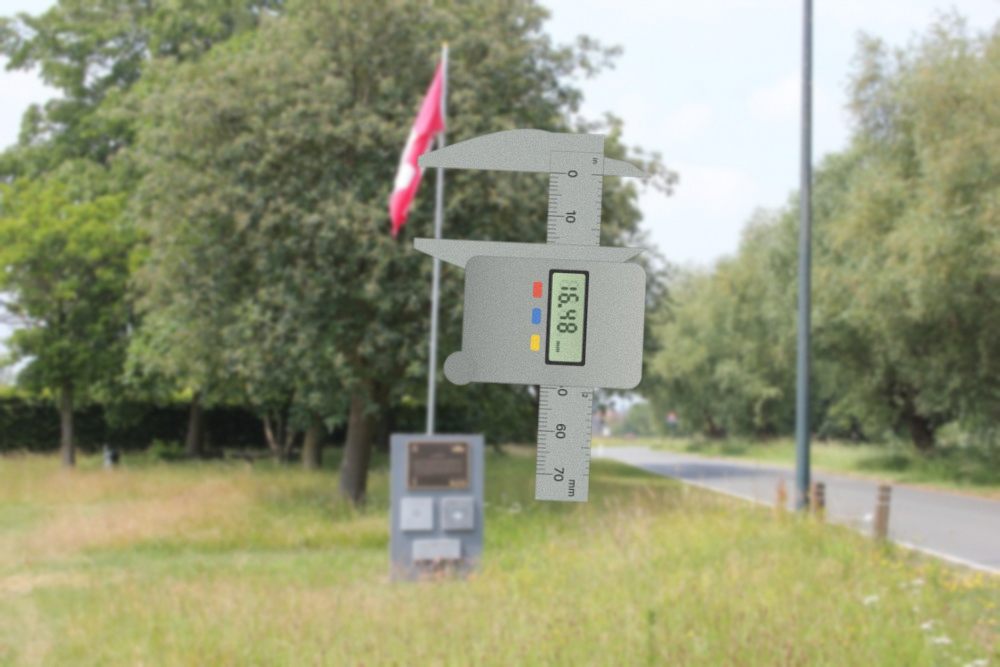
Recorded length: 16.48 mm
